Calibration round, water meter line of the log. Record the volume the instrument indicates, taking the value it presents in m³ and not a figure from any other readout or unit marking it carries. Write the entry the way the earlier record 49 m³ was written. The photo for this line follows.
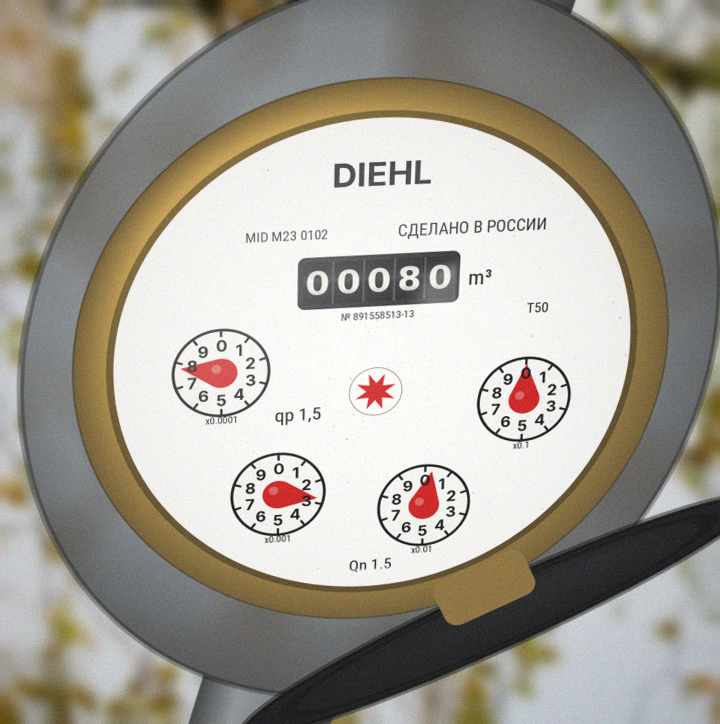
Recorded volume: 80.0027 m³
